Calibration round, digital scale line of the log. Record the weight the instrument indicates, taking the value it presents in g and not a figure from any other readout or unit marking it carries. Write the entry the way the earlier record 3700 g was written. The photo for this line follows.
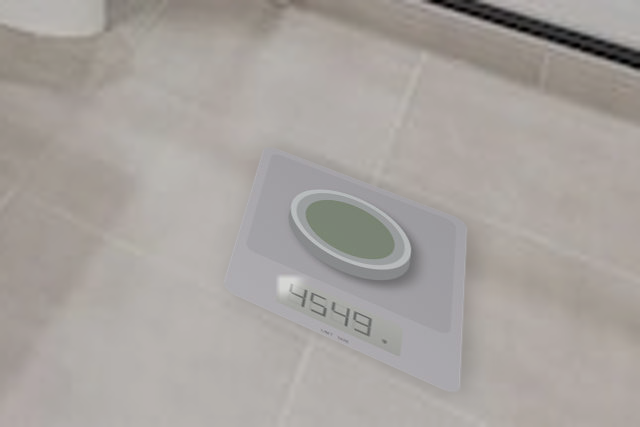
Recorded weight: 4549 g
